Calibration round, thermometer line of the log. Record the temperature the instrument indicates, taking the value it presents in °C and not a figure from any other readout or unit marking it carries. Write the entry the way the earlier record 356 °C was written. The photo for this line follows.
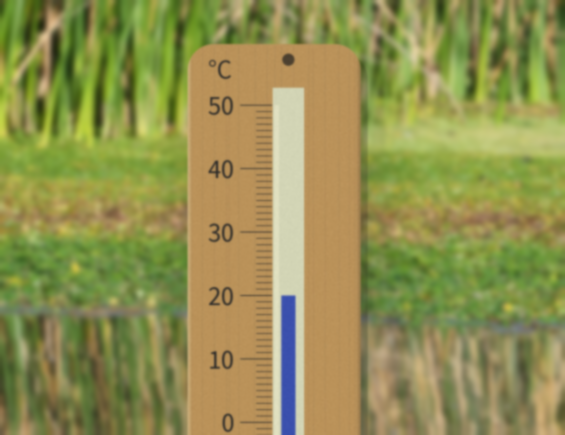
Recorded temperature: 20 °C
